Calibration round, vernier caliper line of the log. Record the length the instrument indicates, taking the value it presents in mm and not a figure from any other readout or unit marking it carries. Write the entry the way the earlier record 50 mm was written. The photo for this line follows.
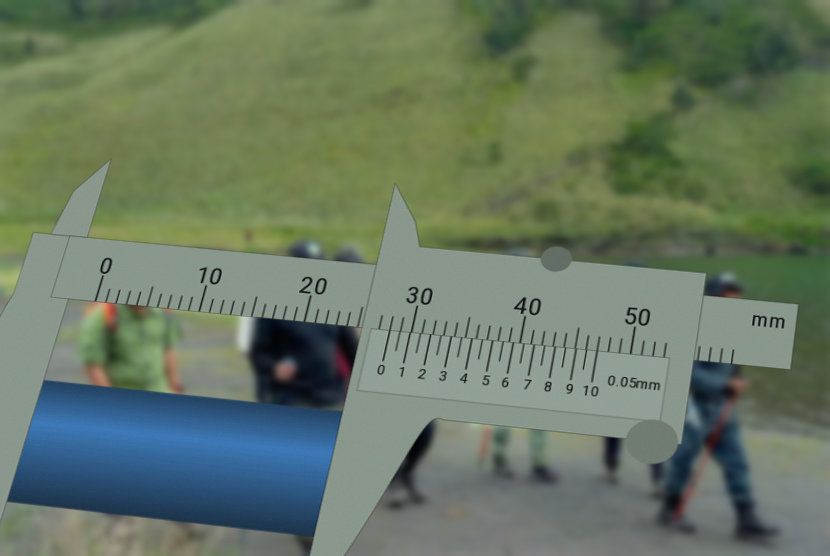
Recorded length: 28.0 mm
